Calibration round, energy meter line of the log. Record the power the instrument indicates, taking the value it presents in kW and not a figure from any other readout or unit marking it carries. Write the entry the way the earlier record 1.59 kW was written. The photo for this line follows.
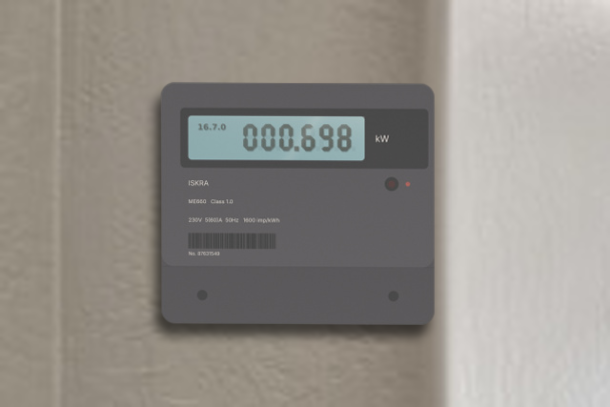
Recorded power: 0.698 kW
